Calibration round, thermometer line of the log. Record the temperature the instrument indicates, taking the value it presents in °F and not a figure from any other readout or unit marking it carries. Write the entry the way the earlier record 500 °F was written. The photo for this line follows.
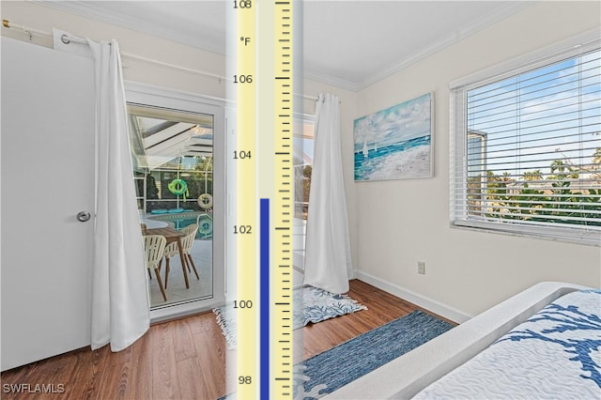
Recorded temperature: 102.8 °F
